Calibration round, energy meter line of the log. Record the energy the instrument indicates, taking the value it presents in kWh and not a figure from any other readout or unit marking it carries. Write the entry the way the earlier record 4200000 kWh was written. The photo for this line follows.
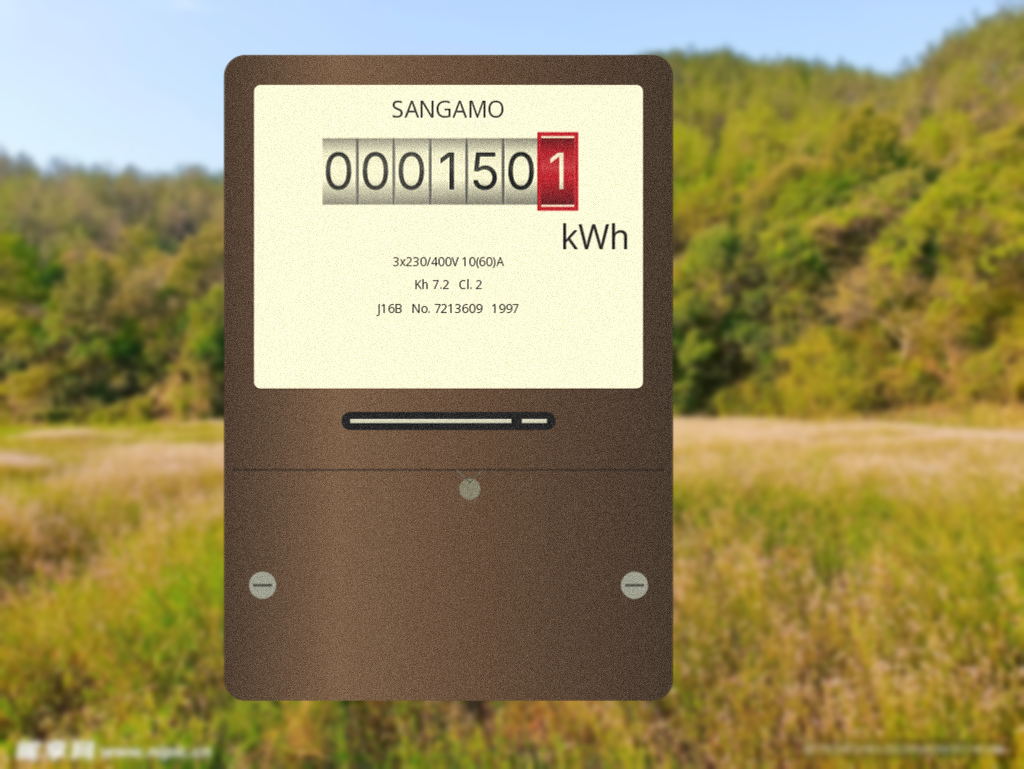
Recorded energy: 150.1 kWh
